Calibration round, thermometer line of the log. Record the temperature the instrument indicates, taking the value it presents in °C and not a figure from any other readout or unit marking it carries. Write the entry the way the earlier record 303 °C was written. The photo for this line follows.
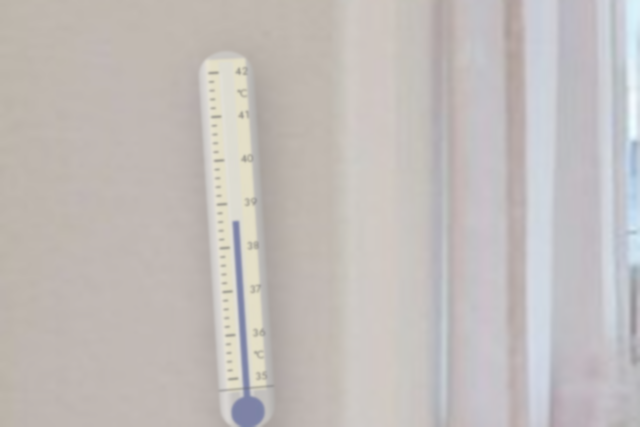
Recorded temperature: 38.6 °C
